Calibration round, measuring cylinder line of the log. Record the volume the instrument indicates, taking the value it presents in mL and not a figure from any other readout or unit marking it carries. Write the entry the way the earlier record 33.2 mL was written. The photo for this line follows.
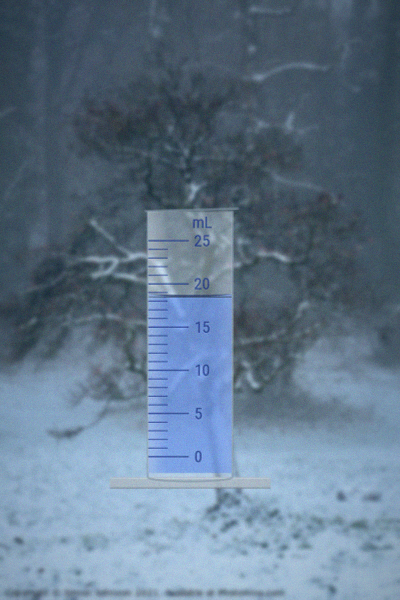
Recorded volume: 18.5 mL
